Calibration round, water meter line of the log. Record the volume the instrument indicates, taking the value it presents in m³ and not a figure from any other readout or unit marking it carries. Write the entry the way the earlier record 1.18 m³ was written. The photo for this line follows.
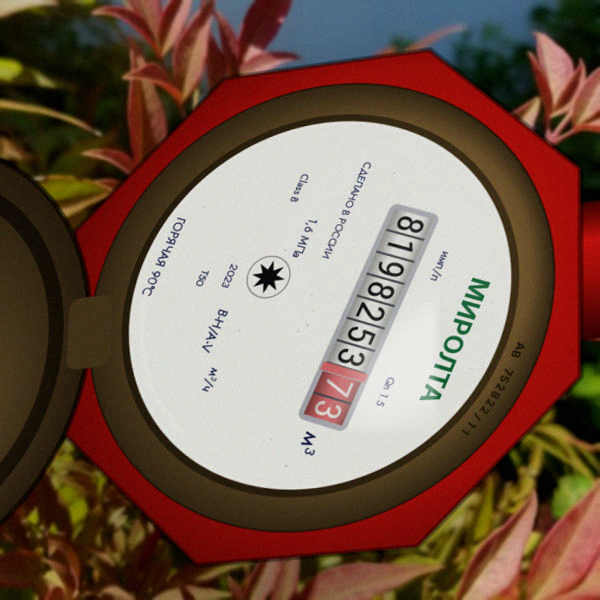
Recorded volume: 8198253.73 m³
